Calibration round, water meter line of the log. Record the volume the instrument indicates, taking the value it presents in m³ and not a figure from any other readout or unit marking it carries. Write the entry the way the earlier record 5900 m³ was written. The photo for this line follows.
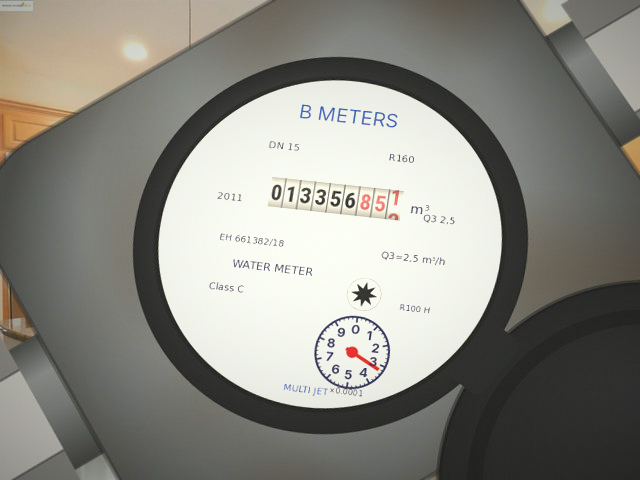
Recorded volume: 13356.8513 m³
